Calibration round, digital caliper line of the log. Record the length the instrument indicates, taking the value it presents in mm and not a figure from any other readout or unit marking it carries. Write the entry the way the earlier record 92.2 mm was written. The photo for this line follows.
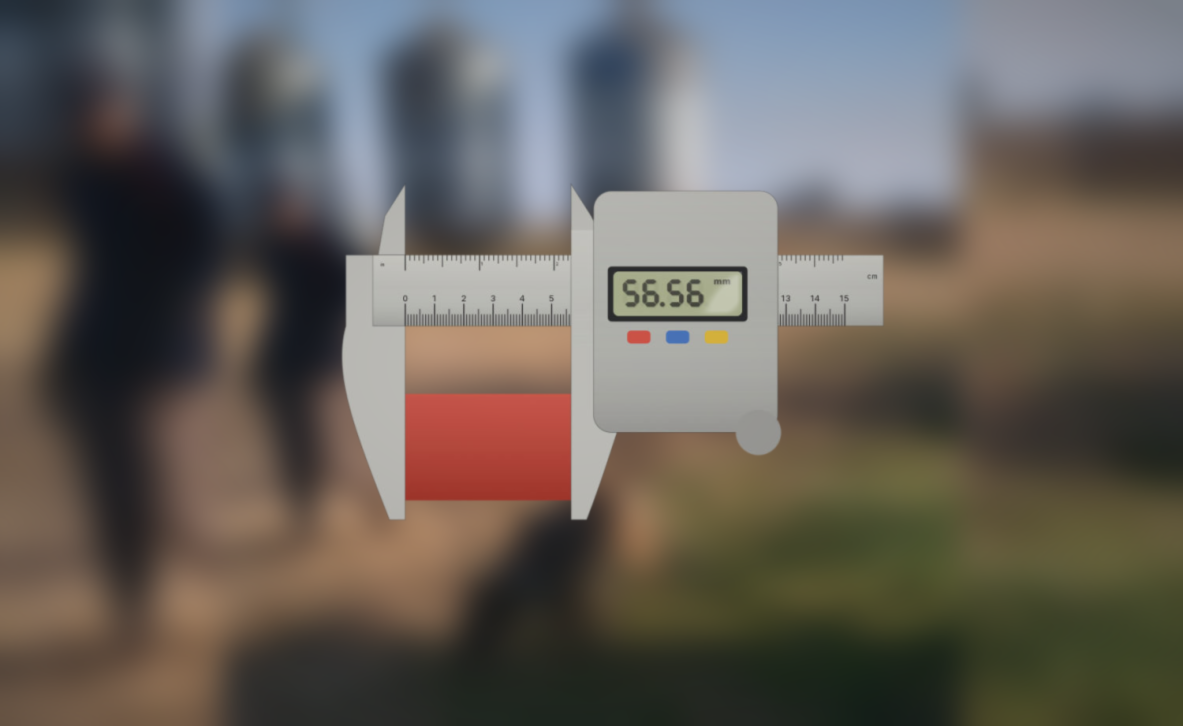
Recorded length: 56.56 mm
